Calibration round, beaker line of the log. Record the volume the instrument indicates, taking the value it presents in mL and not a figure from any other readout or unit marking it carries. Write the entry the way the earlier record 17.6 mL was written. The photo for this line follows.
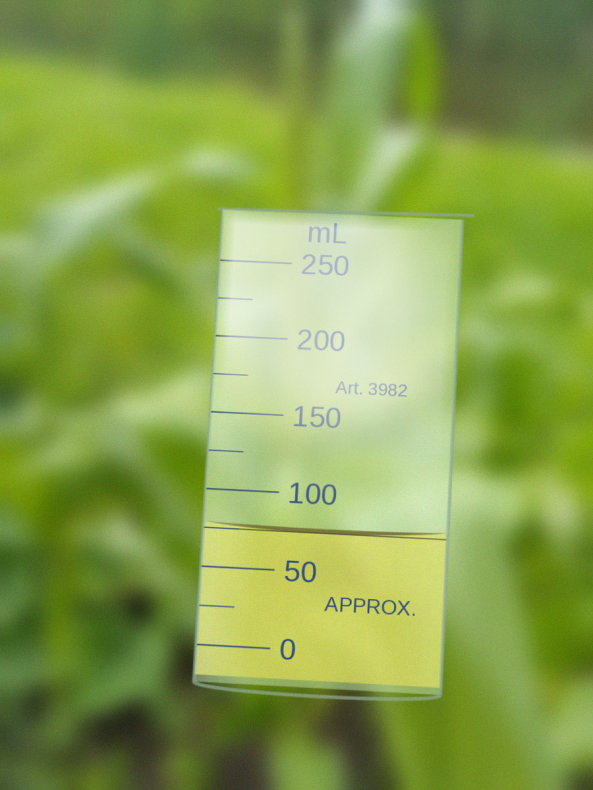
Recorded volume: 75 mL
